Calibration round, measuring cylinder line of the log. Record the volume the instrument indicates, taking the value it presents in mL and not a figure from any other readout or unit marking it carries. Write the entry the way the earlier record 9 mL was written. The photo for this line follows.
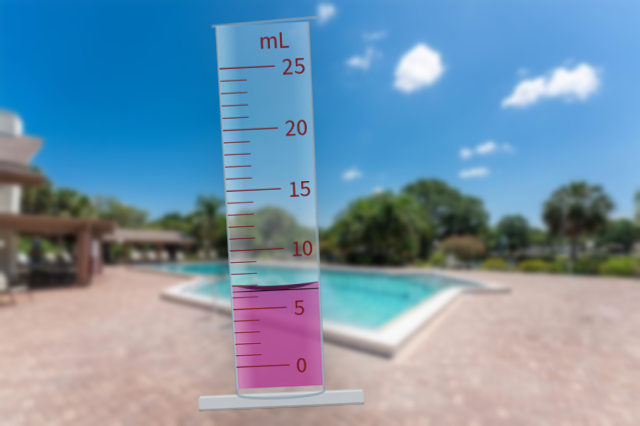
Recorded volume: 6.5 mL
